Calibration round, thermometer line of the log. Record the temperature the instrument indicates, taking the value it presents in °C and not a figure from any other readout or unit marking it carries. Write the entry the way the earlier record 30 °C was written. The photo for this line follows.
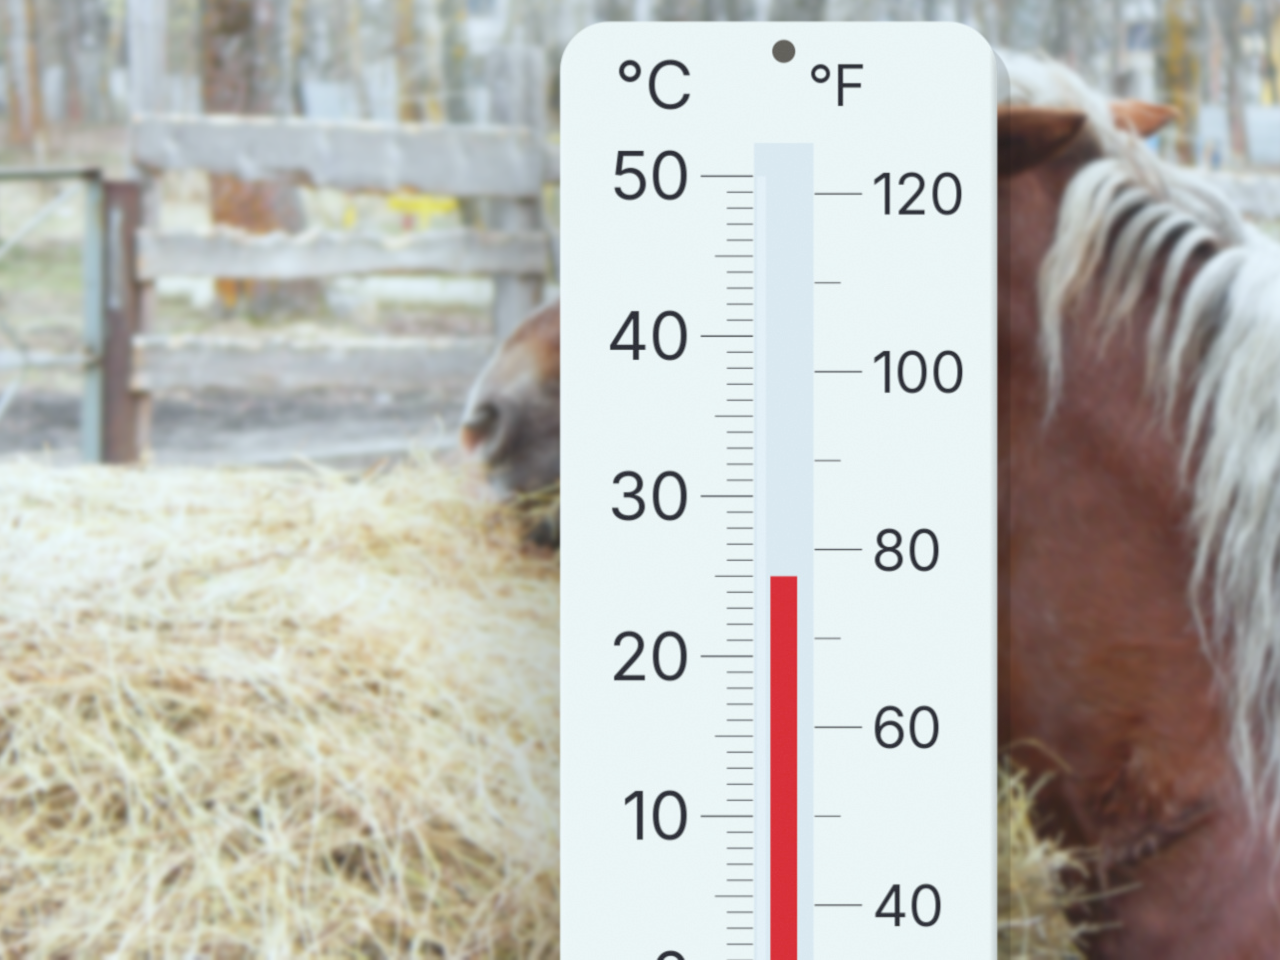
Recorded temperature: 25 °C
